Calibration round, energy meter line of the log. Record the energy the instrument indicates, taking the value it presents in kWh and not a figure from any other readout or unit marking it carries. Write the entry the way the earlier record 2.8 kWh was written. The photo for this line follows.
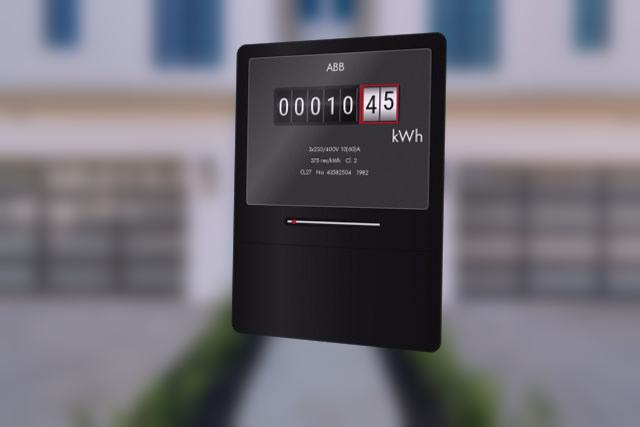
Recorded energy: 10.45 kWh
